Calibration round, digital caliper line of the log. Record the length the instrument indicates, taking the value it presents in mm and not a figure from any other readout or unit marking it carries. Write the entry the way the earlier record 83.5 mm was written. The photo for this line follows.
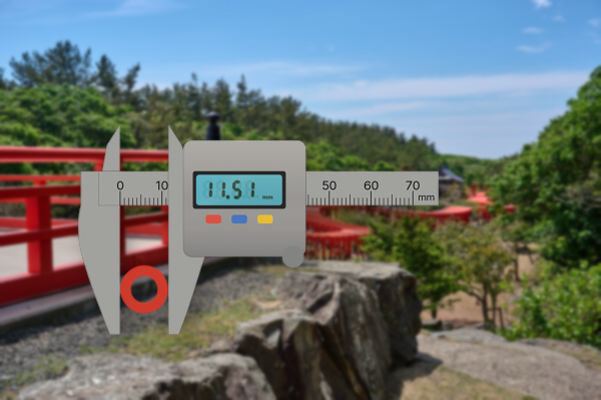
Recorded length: 11.51 mm
